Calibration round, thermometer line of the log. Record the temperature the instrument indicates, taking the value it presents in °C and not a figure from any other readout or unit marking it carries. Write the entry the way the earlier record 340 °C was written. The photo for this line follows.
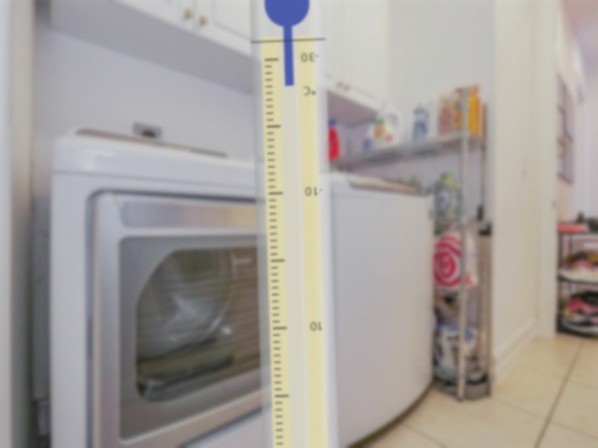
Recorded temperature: -26 °C
